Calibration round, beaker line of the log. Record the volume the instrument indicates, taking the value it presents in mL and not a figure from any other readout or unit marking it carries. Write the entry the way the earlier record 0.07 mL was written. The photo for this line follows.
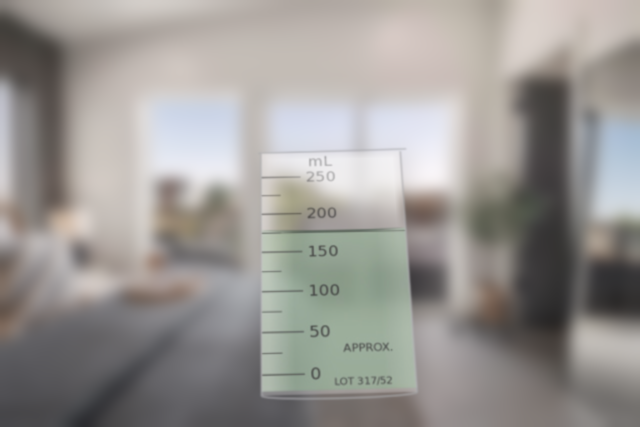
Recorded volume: 175 mL
